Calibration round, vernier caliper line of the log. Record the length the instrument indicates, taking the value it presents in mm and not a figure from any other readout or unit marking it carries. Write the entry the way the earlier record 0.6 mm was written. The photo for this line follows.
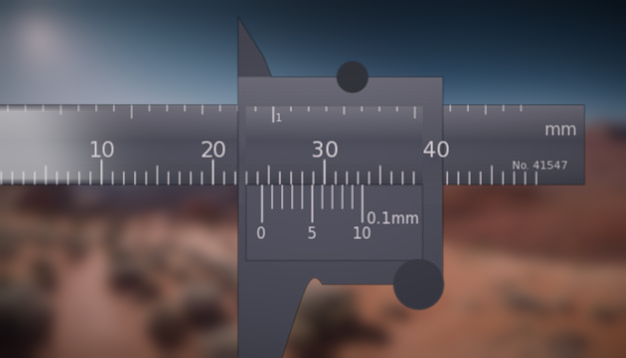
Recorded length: 24.4 mm
